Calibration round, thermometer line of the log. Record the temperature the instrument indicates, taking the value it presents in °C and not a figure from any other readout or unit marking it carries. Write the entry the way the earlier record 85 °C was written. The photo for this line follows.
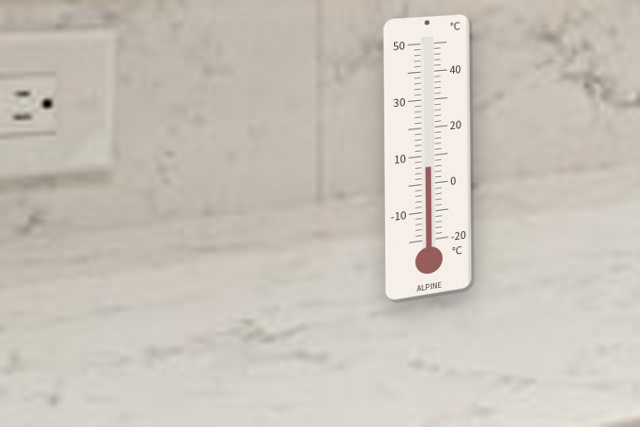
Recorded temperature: 6 °C
